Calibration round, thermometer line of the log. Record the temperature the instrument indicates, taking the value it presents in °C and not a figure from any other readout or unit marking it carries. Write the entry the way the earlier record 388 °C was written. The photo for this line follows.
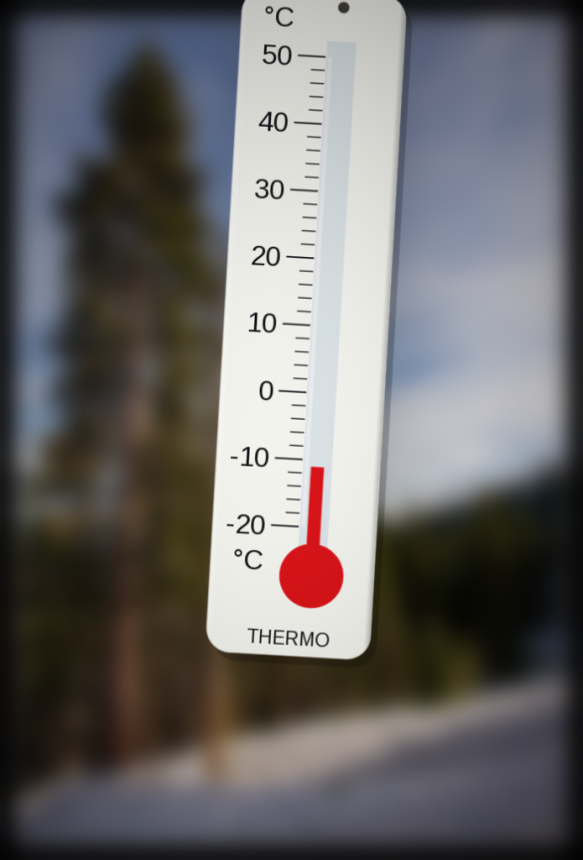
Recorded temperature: -11 °C
